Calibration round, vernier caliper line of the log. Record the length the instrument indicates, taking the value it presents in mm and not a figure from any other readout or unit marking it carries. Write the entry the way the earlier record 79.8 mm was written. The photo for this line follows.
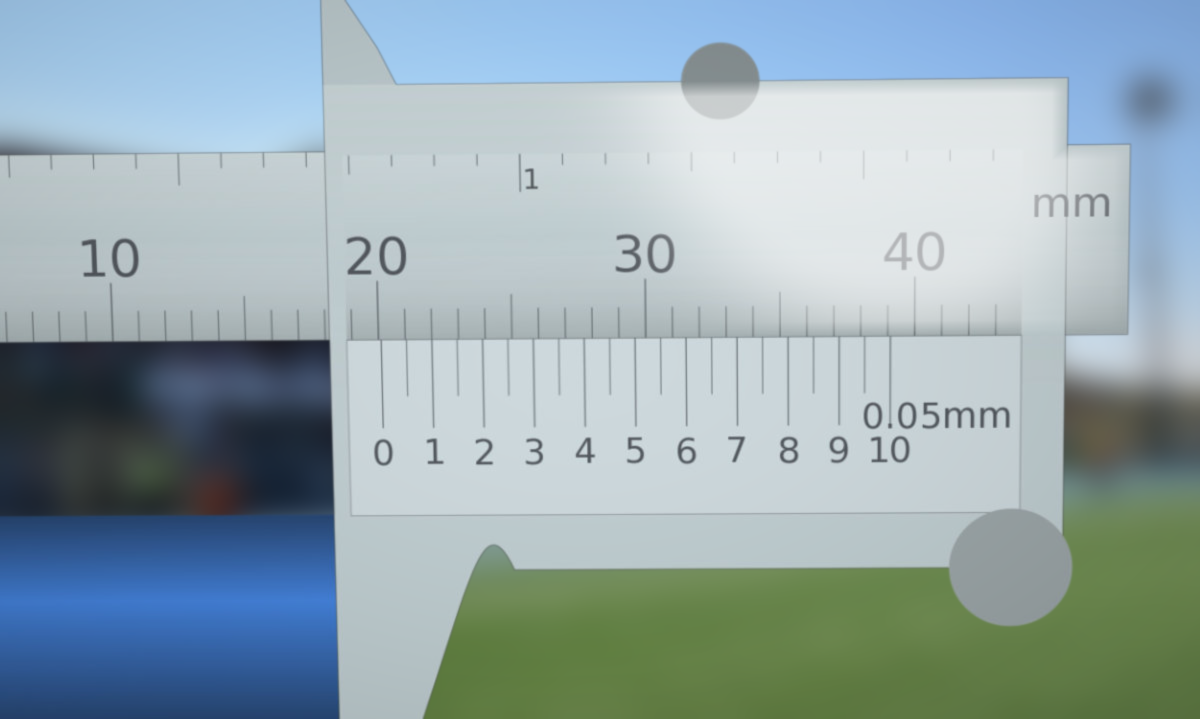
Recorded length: 20.1 mm
